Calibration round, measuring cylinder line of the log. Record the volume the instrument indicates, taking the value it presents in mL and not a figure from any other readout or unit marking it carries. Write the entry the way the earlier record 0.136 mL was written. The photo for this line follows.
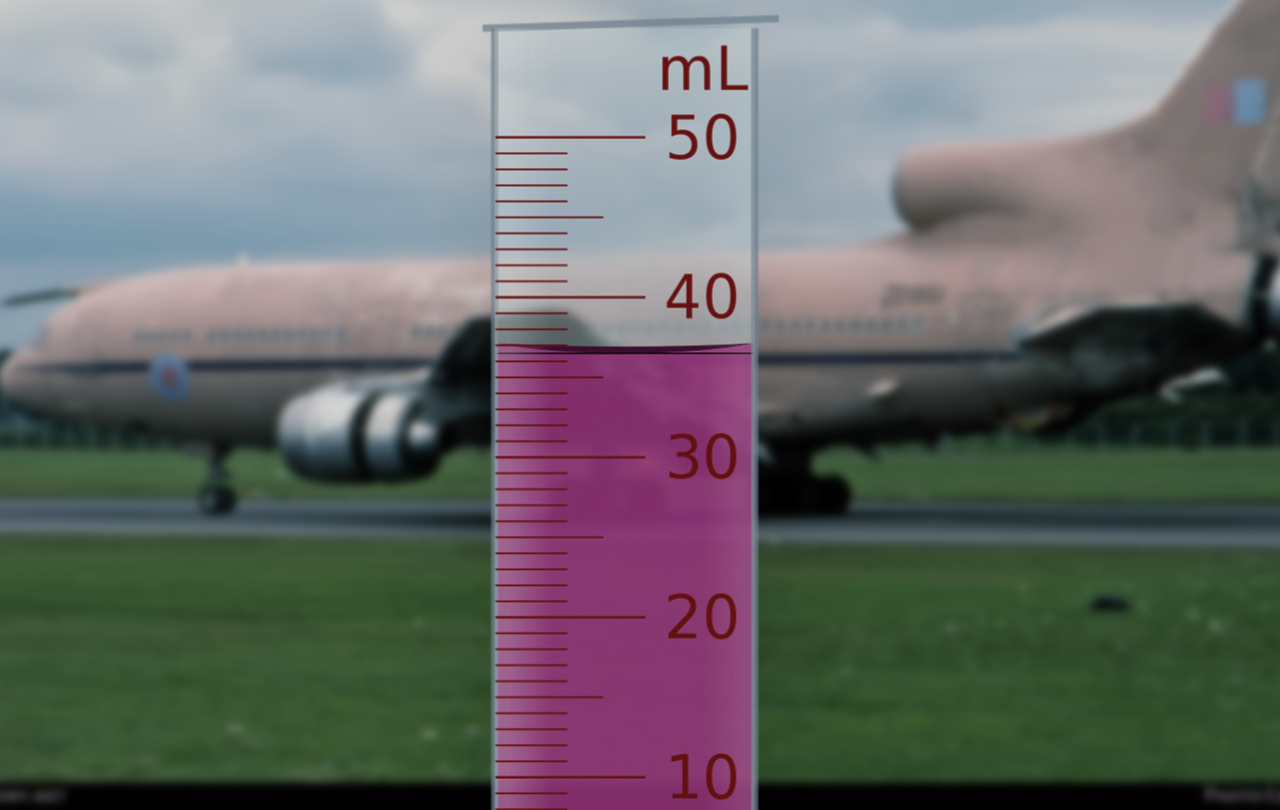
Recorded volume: 36.5 mL
